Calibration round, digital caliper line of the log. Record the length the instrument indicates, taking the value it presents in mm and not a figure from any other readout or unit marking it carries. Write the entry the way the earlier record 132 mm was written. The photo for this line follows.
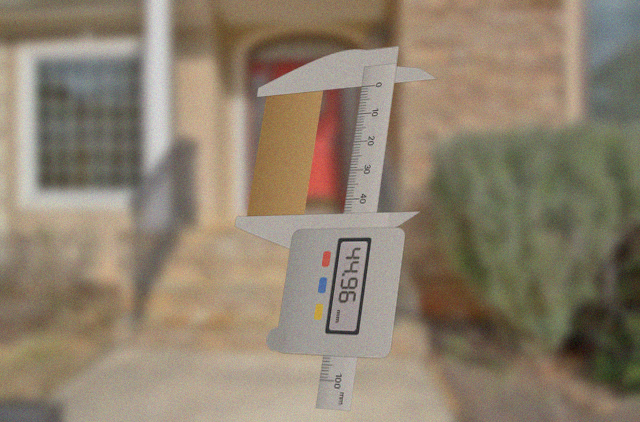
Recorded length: 44.96 mm
